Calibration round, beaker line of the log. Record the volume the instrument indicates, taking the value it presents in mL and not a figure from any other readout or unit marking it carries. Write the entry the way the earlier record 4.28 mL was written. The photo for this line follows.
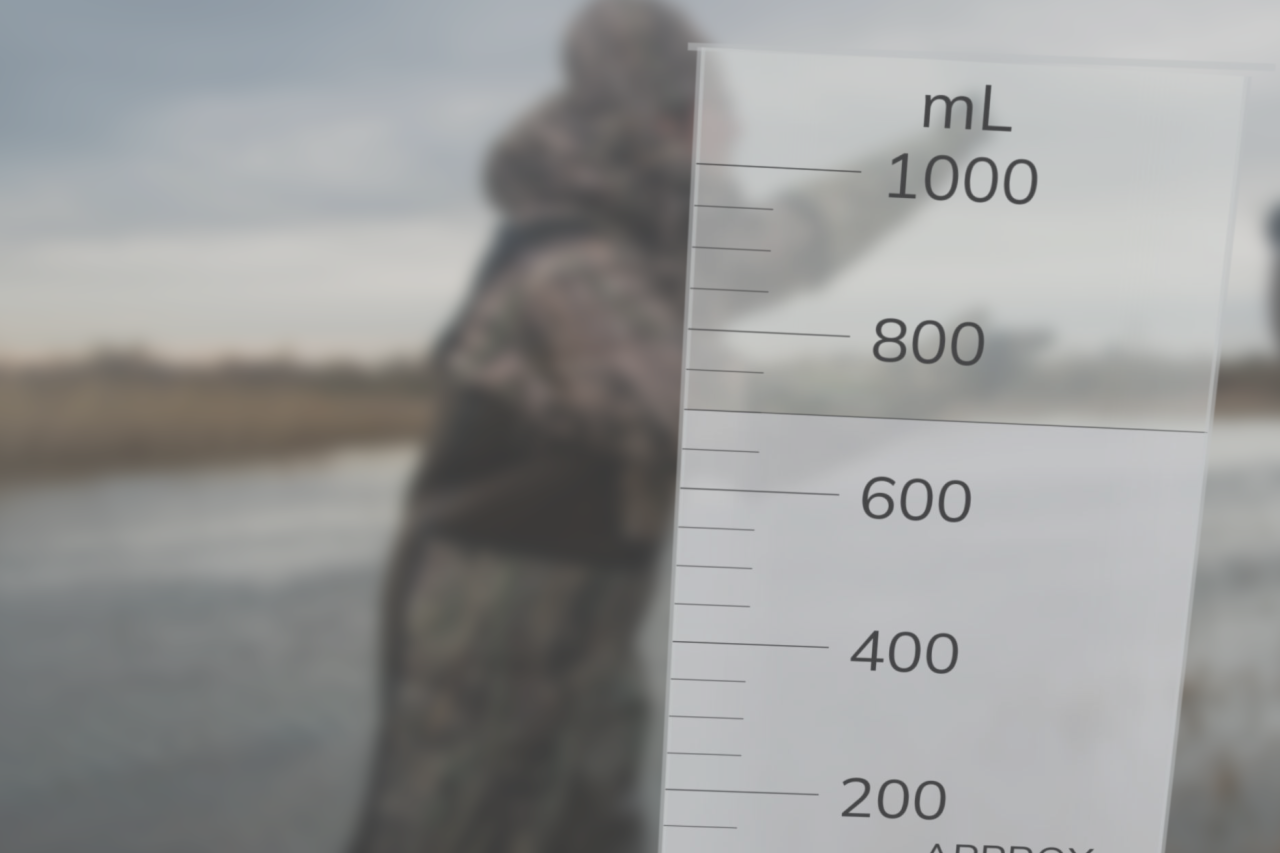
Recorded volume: 700 mL
